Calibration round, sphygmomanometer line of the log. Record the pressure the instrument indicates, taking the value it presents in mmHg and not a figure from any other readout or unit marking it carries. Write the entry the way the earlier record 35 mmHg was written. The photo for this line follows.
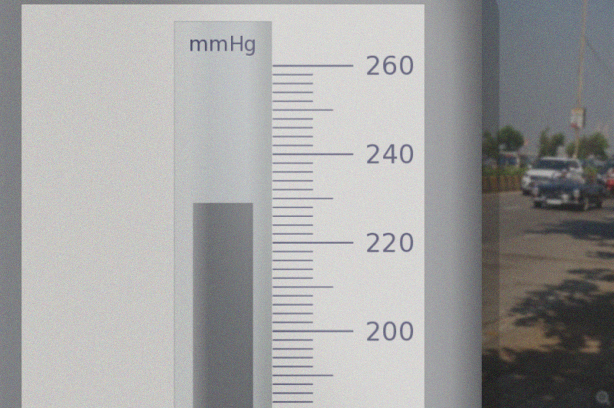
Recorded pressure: 229 mmHg
